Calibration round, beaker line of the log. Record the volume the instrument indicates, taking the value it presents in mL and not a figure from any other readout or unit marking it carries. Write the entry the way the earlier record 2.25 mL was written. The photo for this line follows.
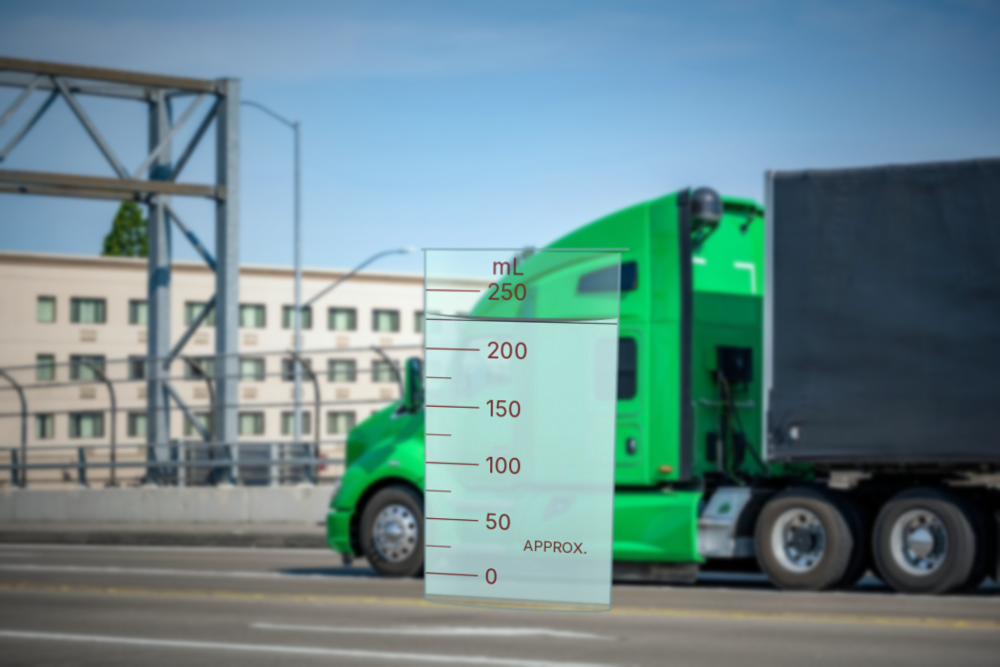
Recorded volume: 225 mL
